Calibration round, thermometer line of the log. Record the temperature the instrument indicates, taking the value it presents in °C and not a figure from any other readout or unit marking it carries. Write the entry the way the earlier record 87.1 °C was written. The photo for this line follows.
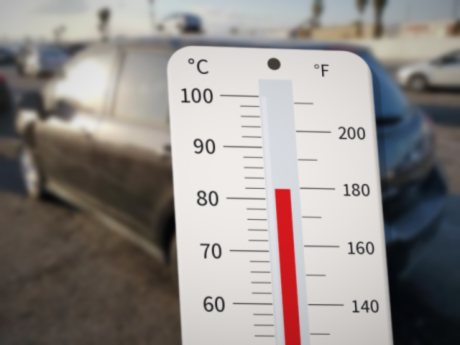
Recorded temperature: 82 °C
